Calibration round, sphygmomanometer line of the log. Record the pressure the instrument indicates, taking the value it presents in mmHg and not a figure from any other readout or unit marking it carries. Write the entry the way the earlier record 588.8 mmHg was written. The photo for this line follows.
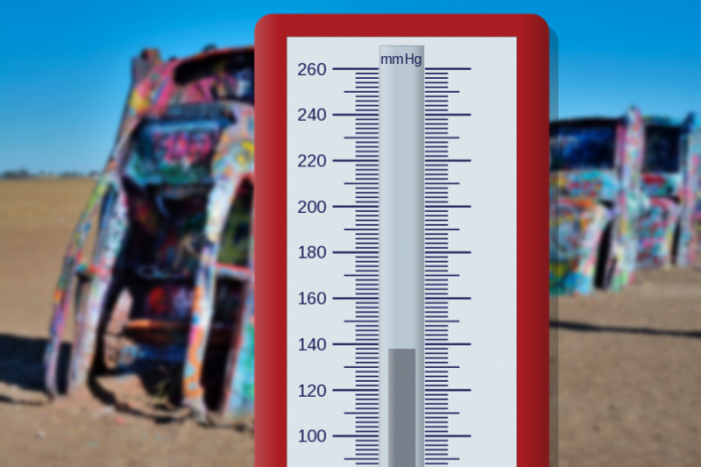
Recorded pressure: 138 mmHg
